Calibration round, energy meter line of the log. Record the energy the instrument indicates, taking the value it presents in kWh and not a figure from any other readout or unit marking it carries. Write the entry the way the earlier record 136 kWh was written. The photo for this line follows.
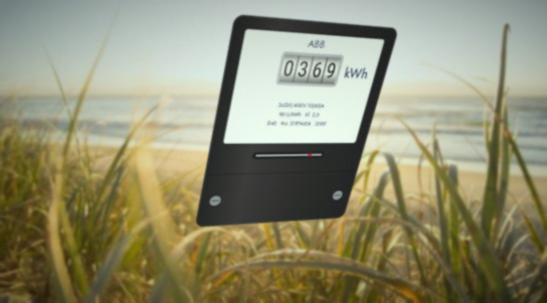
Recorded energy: 369 kWh
